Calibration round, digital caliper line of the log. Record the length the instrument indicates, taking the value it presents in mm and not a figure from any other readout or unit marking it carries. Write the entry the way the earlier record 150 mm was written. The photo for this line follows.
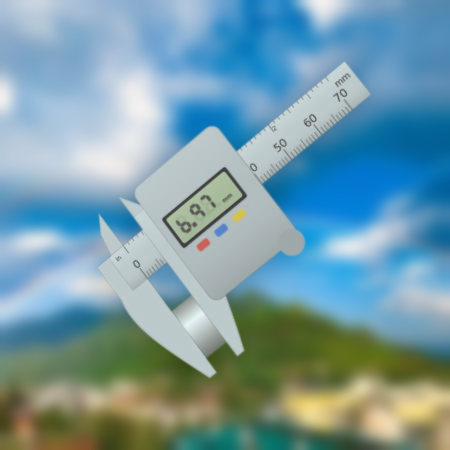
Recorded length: 6.97 mm
